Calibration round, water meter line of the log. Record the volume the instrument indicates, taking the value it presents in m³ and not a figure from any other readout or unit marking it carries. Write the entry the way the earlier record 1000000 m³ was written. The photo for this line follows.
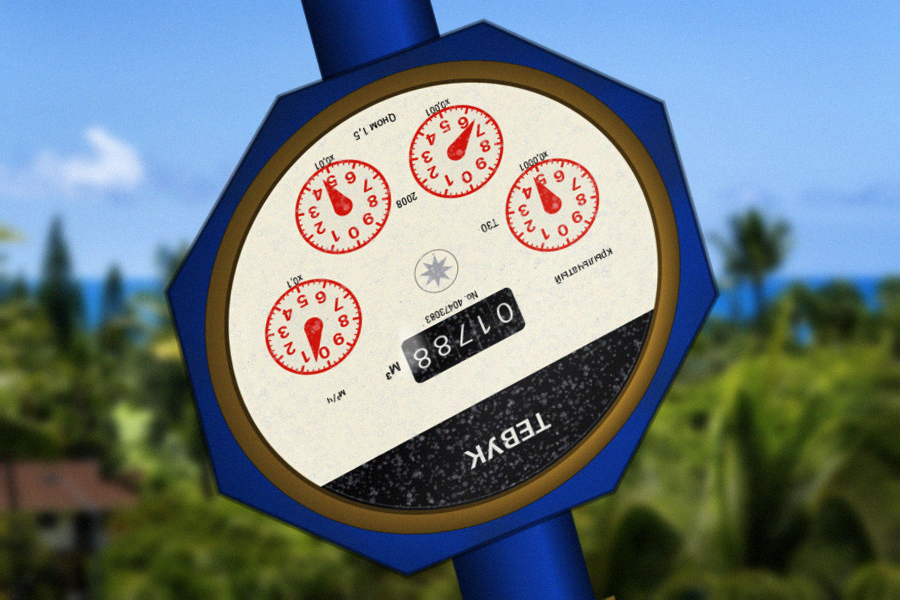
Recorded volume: 1788.0464 m³
